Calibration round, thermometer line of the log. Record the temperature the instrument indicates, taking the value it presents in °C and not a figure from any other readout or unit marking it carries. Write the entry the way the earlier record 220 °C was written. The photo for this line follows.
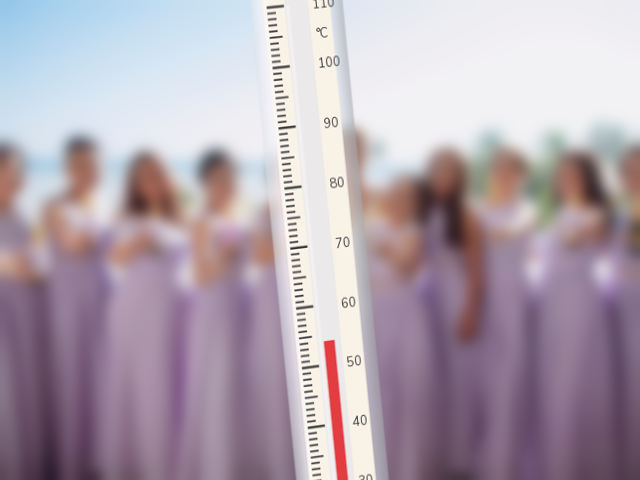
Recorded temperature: 54 °C
